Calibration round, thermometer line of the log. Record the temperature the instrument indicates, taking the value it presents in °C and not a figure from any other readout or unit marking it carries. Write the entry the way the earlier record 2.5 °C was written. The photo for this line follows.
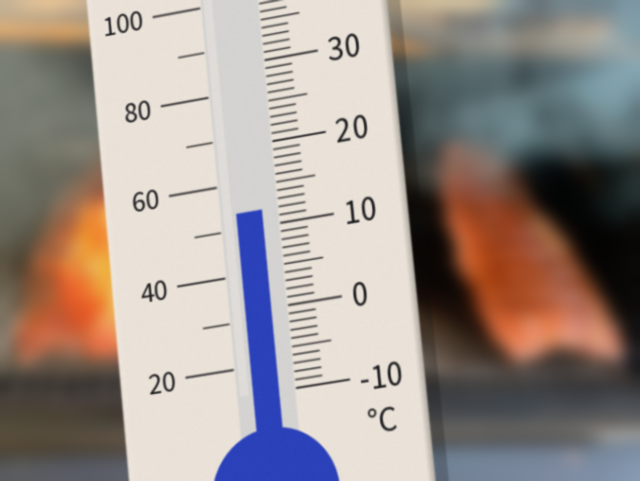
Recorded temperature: 12 °C
